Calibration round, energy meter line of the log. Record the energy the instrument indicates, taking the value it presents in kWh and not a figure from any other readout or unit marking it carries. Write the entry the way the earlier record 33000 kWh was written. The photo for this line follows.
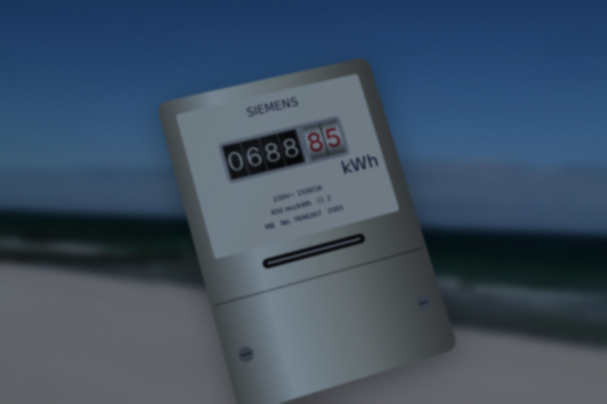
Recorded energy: 688.85 kWh
